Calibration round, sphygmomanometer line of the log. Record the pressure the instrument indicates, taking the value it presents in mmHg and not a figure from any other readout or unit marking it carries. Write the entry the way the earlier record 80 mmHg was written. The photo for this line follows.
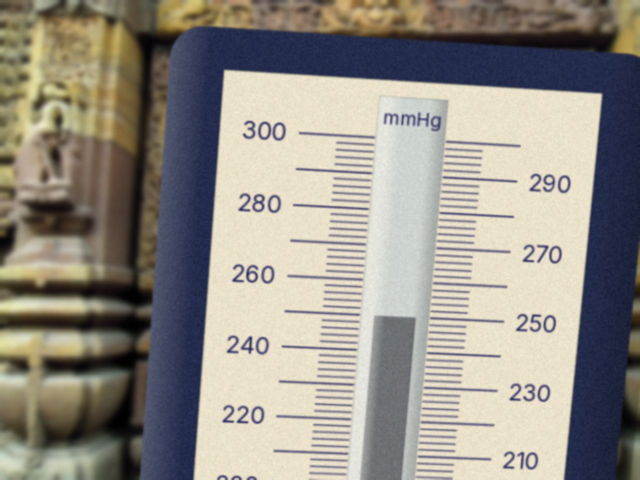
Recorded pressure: 250 mmHg
